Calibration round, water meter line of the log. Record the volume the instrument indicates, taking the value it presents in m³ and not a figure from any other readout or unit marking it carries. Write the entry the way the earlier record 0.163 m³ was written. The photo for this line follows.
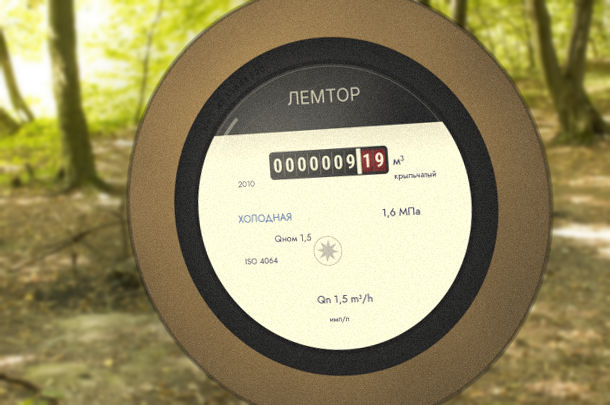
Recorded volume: 9.19 m³
